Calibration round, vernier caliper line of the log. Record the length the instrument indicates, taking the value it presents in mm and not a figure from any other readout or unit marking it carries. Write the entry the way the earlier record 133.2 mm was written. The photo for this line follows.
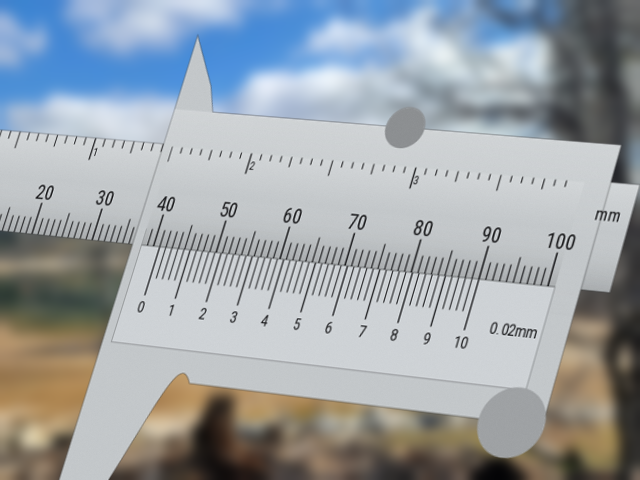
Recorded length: 41.0 mm
